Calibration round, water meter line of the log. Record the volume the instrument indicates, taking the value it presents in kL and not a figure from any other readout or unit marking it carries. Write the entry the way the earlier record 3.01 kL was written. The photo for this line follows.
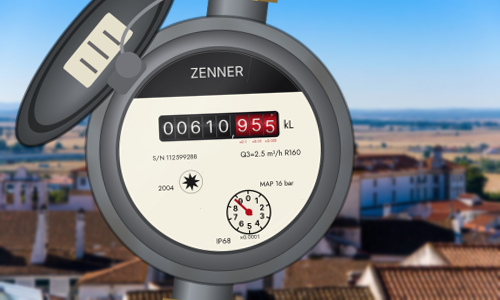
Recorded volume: 610.9548 kL
